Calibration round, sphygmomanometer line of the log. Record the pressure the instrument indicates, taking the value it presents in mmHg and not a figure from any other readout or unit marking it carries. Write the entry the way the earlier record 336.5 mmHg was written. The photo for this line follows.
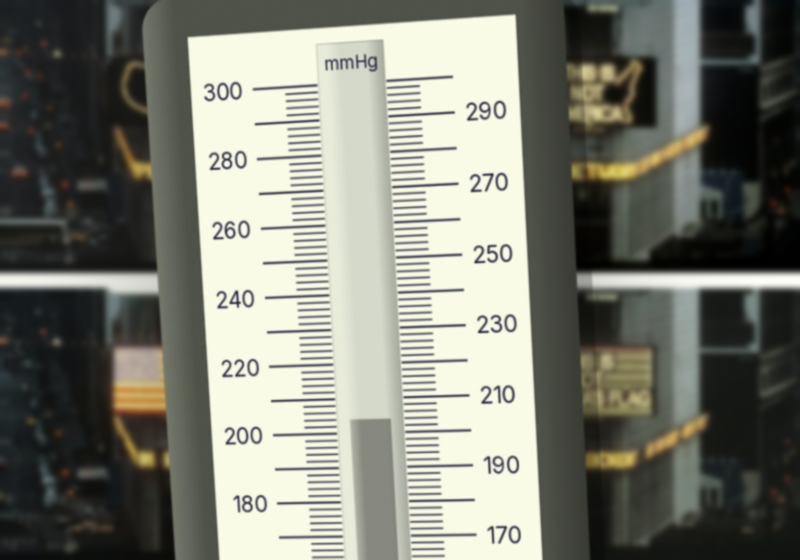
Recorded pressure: 204 mmHg
